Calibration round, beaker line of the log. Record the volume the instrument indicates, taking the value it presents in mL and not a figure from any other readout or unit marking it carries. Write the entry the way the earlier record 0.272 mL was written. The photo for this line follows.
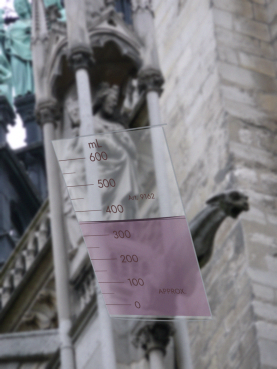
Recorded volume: 350 mL
